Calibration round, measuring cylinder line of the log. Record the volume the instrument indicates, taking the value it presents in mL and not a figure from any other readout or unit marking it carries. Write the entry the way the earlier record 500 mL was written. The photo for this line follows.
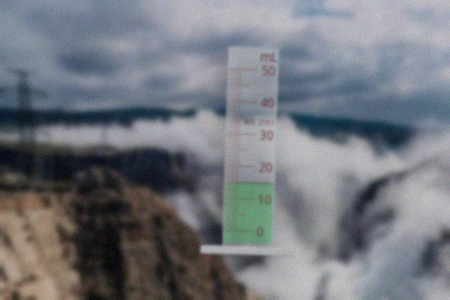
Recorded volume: 15 mL
